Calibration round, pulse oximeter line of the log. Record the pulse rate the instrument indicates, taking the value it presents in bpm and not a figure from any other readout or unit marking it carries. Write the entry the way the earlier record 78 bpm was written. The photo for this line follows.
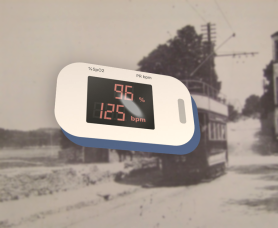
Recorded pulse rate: 125 bpm
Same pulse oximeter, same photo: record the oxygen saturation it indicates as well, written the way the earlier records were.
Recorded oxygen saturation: 96 %
